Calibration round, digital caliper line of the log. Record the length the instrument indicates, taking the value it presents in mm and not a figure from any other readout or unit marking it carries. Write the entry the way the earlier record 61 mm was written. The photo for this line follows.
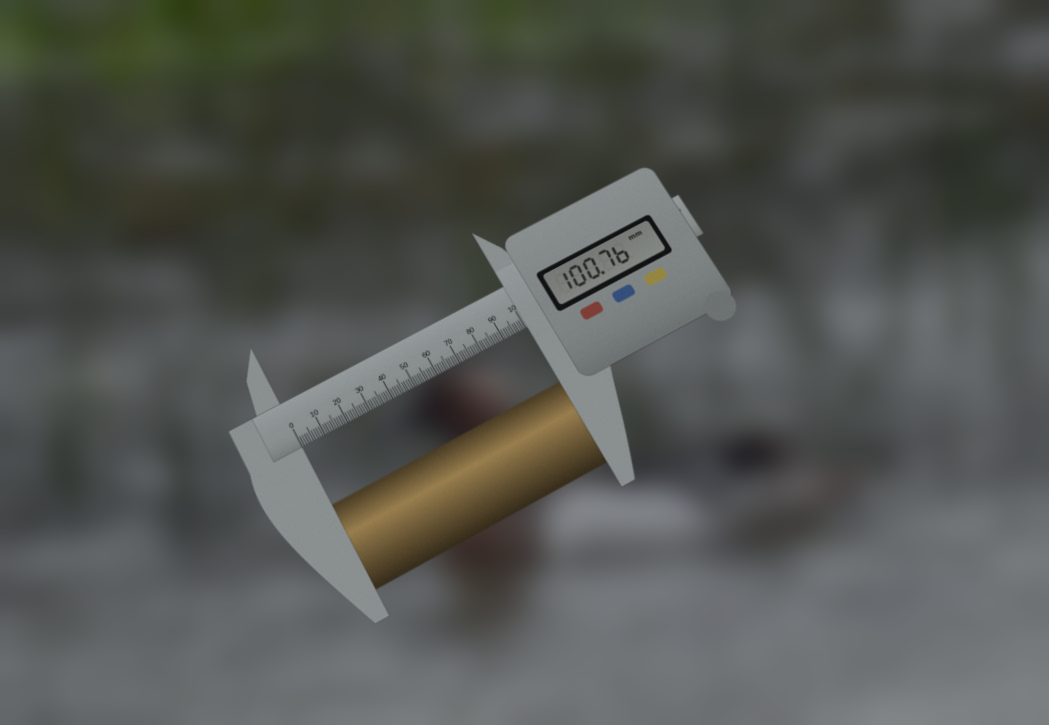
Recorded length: 100.76 mm
